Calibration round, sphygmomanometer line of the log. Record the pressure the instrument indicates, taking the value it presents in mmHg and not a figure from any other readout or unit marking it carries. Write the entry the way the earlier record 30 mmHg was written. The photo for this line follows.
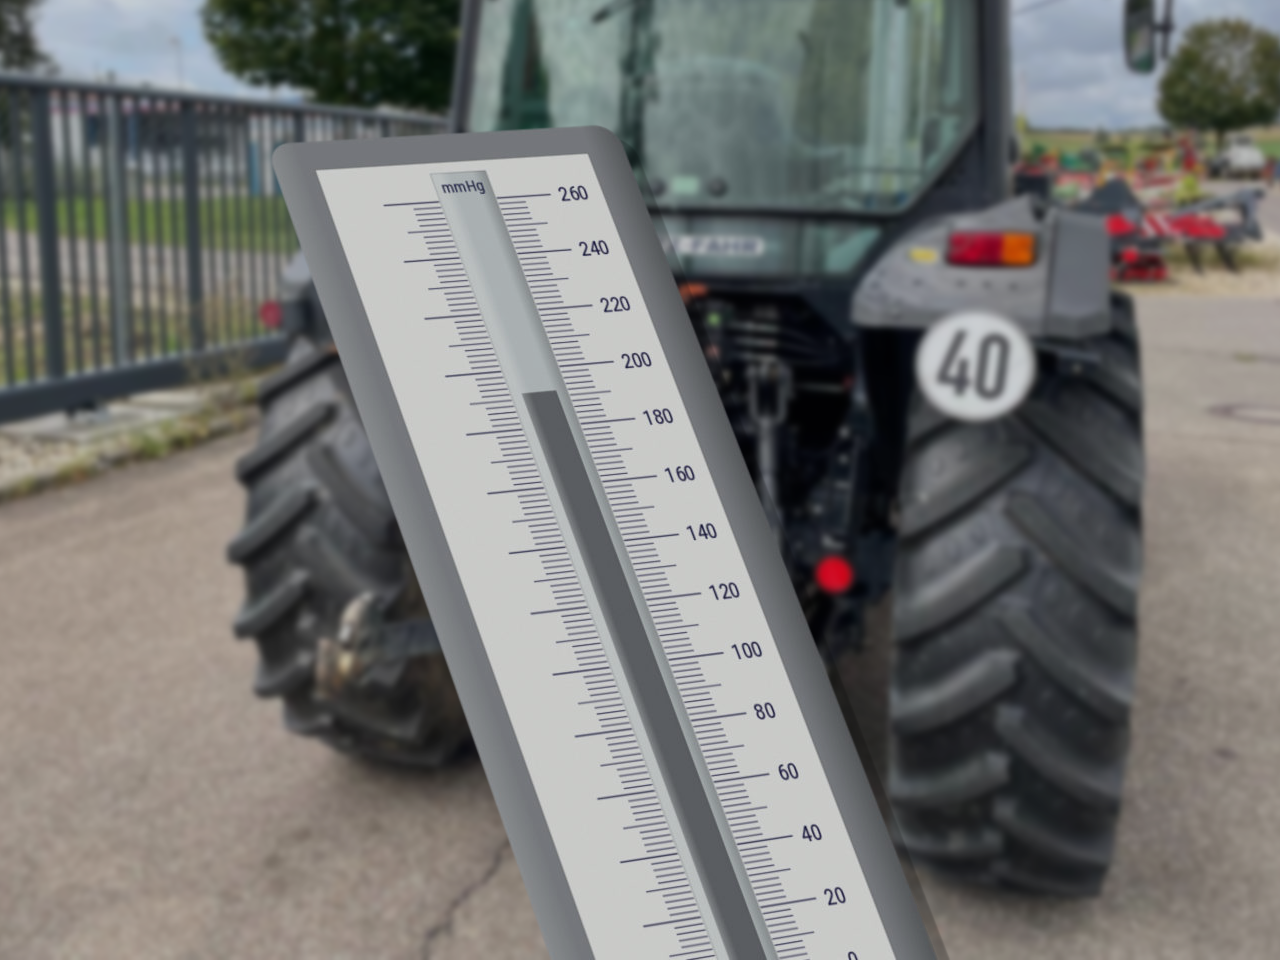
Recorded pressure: 192 mmHg
